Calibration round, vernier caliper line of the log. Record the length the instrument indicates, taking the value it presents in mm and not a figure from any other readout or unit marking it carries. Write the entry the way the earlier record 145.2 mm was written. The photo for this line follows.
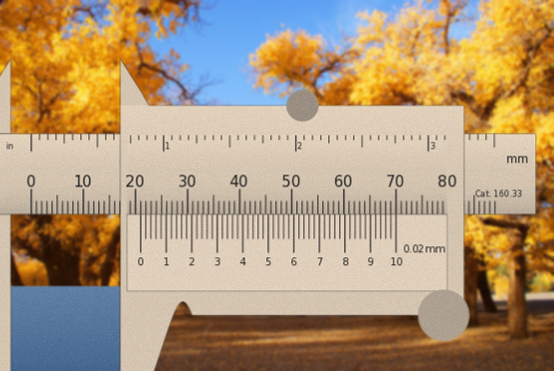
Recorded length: 21.0 mm
